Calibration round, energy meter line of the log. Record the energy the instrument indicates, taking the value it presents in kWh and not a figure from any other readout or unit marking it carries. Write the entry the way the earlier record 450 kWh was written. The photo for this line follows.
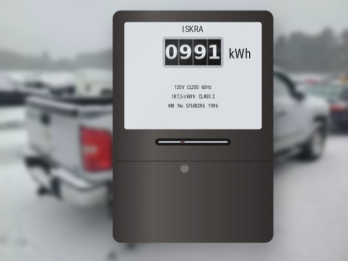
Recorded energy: 991 kWh
